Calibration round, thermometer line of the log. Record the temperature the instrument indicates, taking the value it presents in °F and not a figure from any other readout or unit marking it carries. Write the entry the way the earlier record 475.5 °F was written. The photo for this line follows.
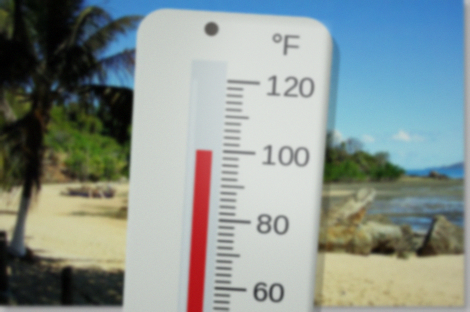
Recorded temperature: 100 °F
